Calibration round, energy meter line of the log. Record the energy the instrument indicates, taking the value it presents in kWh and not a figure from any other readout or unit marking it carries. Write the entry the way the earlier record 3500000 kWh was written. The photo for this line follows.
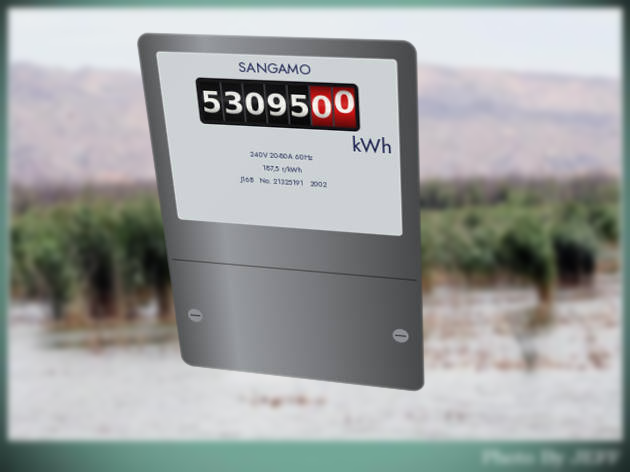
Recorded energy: 53095.00 kWh
